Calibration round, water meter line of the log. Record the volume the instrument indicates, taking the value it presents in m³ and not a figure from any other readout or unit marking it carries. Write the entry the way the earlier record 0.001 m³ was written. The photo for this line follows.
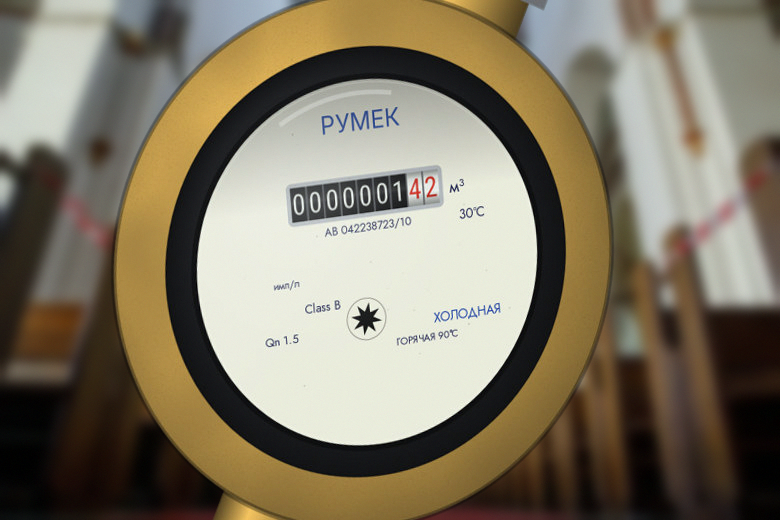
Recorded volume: 1.42 m³
